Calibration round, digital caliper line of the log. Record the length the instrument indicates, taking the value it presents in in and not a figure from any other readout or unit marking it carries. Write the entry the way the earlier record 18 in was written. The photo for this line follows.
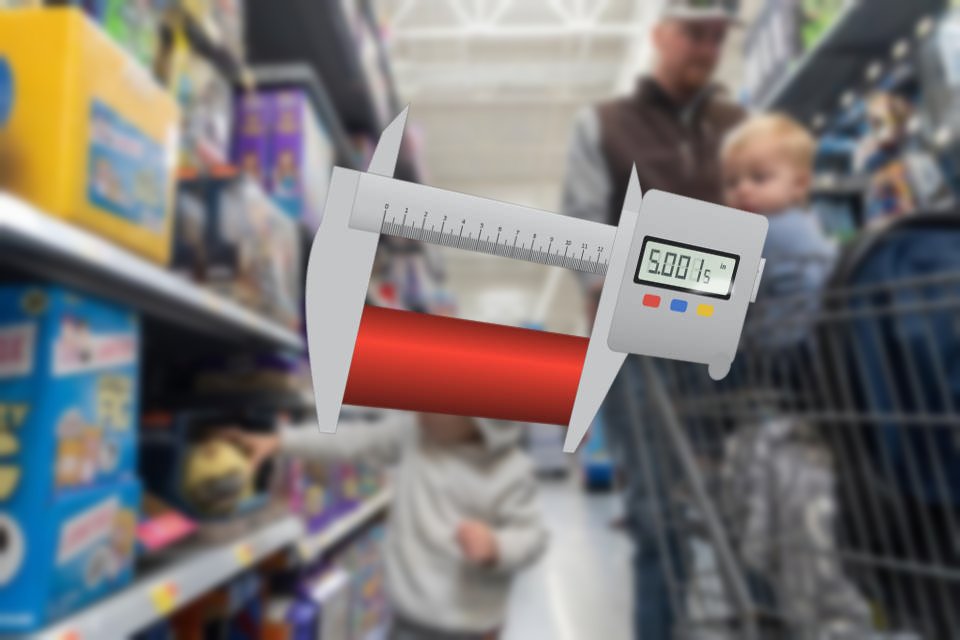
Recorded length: 5.0015 in
